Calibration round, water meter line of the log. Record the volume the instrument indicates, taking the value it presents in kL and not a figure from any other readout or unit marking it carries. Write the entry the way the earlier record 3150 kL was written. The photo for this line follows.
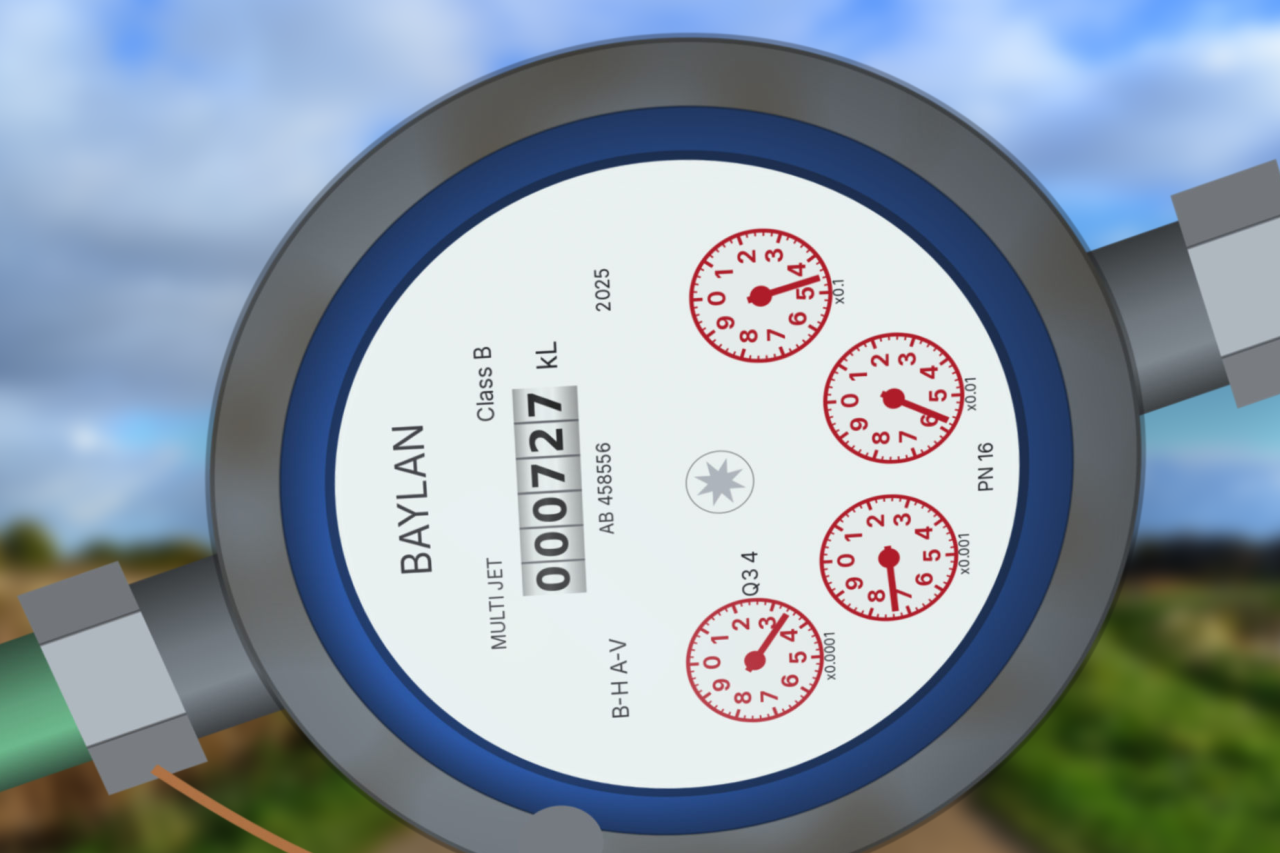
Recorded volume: 727.4573 kL
